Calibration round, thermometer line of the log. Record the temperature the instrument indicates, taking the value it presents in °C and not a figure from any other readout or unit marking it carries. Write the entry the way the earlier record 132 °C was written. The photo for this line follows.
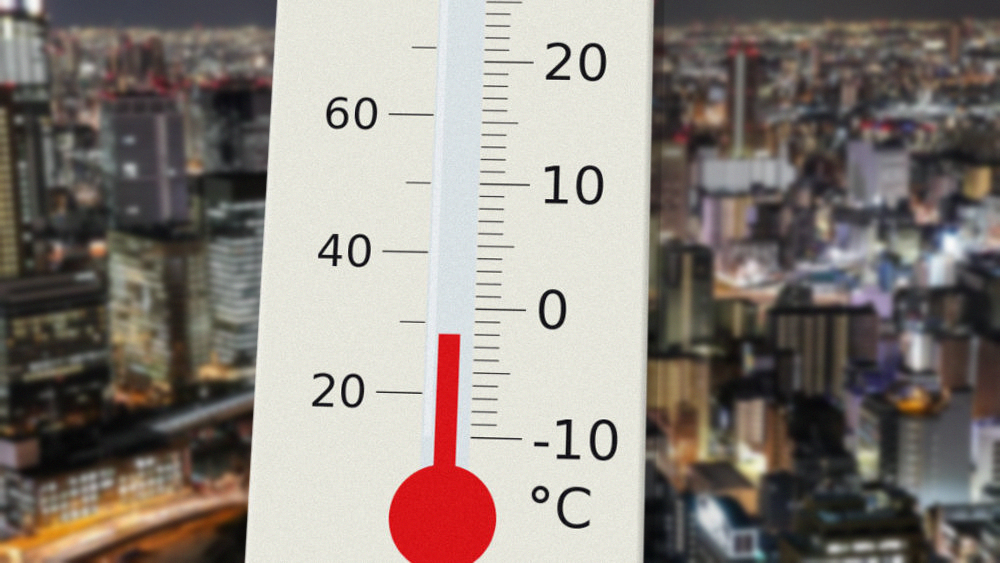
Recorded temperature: -2 °C
